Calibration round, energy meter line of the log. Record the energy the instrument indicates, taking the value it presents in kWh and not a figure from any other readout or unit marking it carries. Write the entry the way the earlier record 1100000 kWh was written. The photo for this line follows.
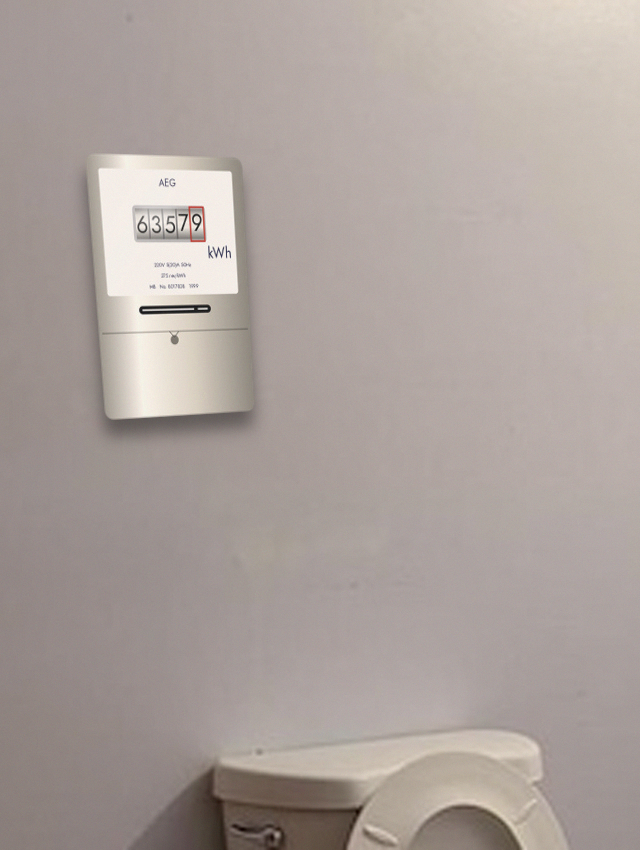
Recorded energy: 6357.9 kWh
